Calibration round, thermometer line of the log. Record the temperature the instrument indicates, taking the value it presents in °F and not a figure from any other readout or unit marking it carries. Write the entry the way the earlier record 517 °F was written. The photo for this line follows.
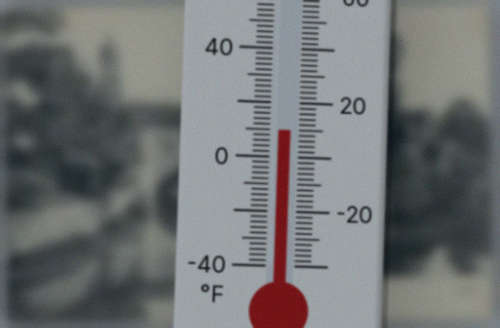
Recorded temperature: 10 °F
